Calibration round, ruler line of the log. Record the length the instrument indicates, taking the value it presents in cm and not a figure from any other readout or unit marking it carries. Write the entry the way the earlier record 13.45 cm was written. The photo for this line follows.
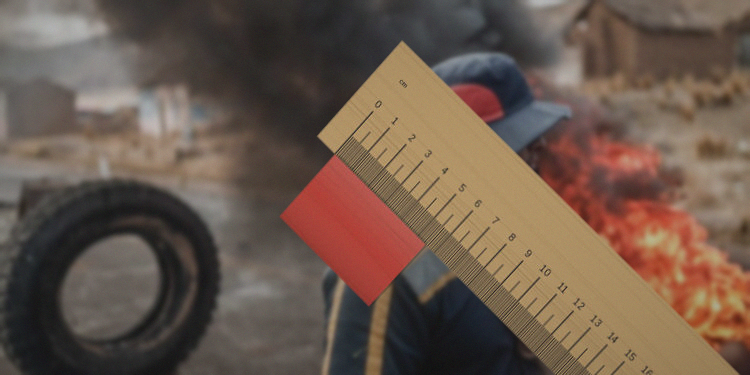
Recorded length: 5.5 cm
